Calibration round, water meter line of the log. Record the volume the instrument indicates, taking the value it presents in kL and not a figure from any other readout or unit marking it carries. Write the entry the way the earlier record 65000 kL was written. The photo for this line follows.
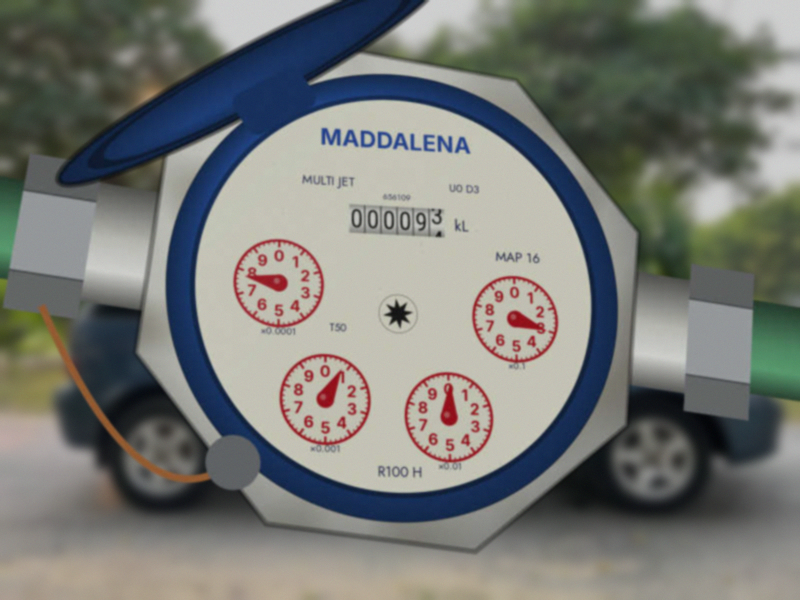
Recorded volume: 93.3007 kL
